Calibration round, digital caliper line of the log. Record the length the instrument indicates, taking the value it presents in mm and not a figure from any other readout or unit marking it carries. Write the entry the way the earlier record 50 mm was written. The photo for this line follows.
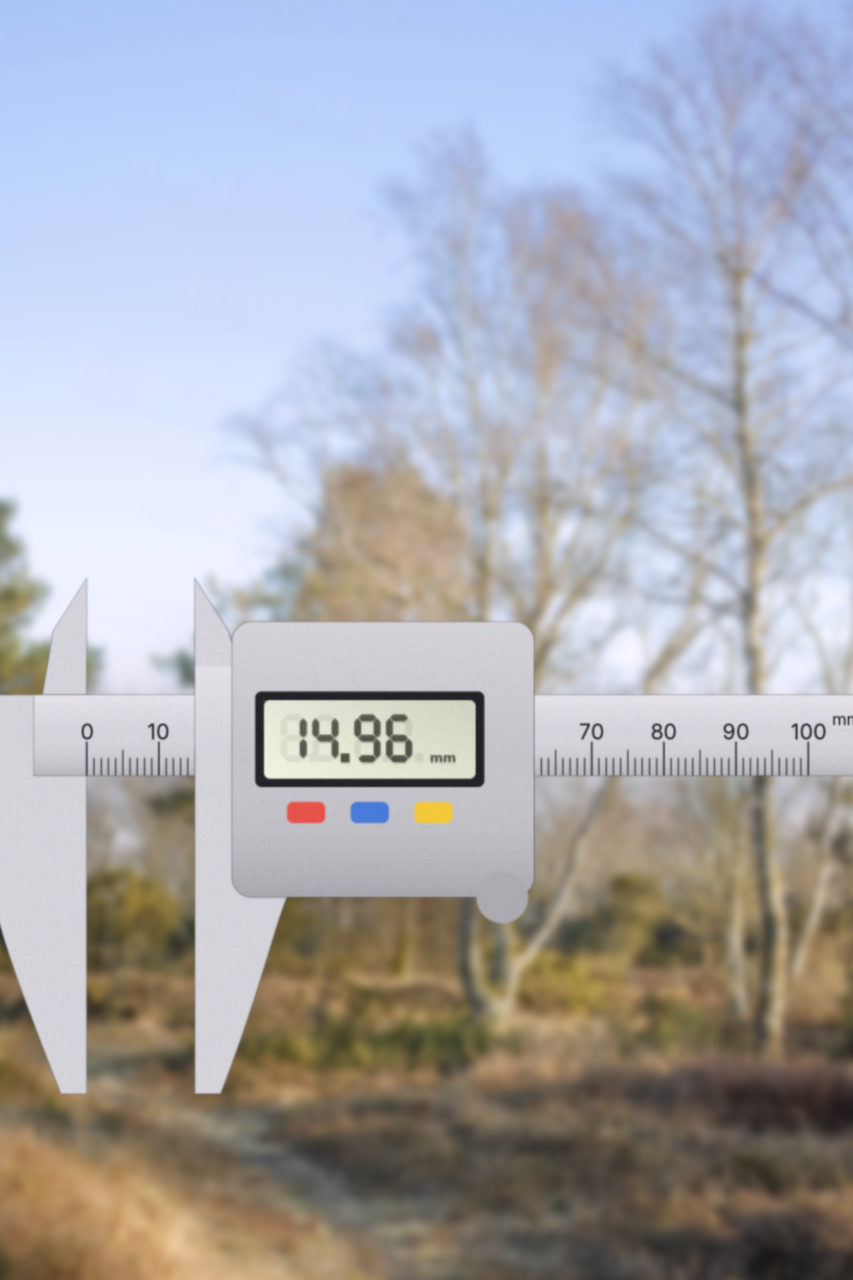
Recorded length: 14.96 mm
